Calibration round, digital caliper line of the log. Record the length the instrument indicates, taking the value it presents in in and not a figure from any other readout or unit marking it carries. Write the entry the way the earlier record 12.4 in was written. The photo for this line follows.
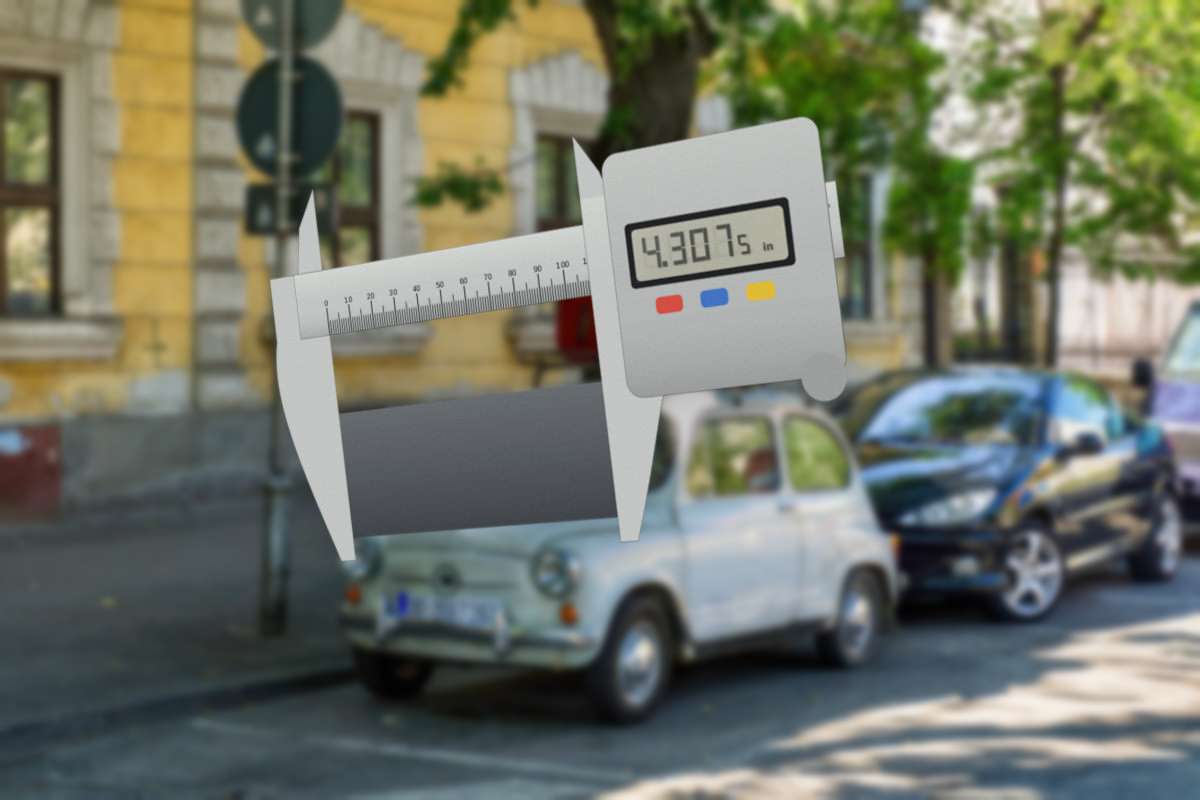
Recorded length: 4.3075 in
